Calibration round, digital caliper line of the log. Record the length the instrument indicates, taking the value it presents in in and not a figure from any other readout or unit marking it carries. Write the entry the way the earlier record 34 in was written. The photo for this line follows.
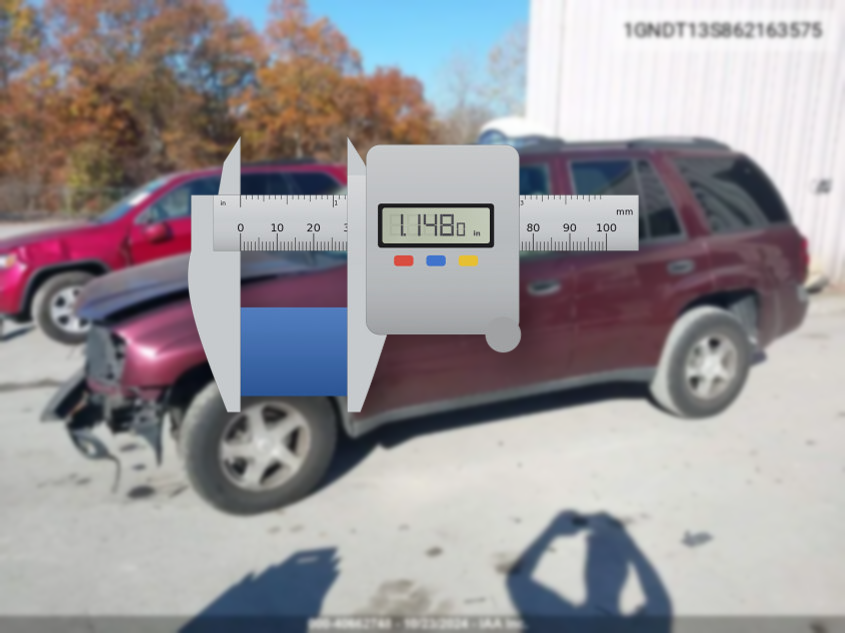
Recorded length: 1.1480 in
